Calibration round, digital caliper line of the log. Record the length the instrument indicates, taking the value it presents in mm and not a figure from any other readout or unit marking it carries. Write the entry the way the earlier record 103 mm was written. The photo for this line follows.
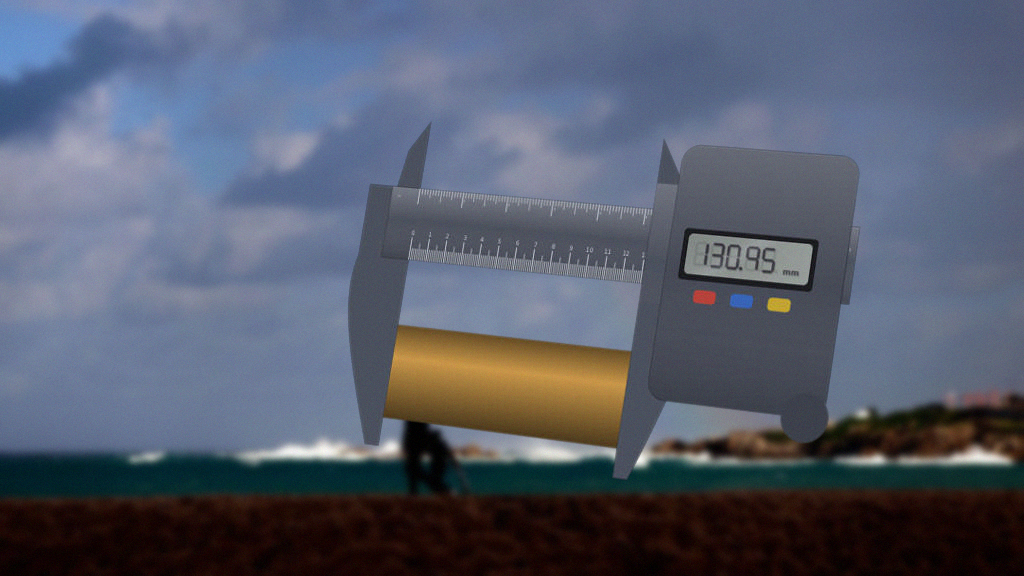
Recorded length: 130.95 mm
